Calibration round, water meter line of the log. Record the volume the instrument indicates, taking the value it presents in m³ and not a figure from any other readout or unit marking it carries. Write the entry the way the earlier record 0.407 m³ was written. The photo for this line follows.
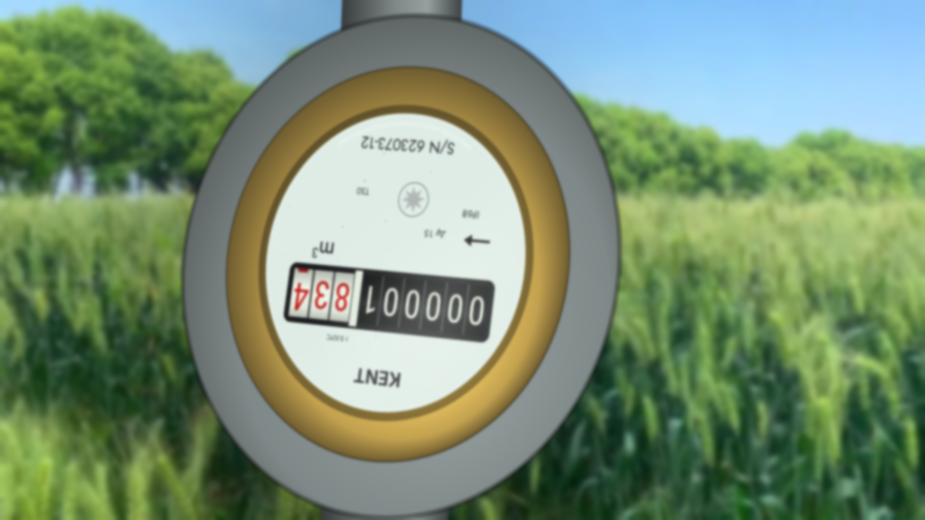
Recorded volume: 1.834 m³
